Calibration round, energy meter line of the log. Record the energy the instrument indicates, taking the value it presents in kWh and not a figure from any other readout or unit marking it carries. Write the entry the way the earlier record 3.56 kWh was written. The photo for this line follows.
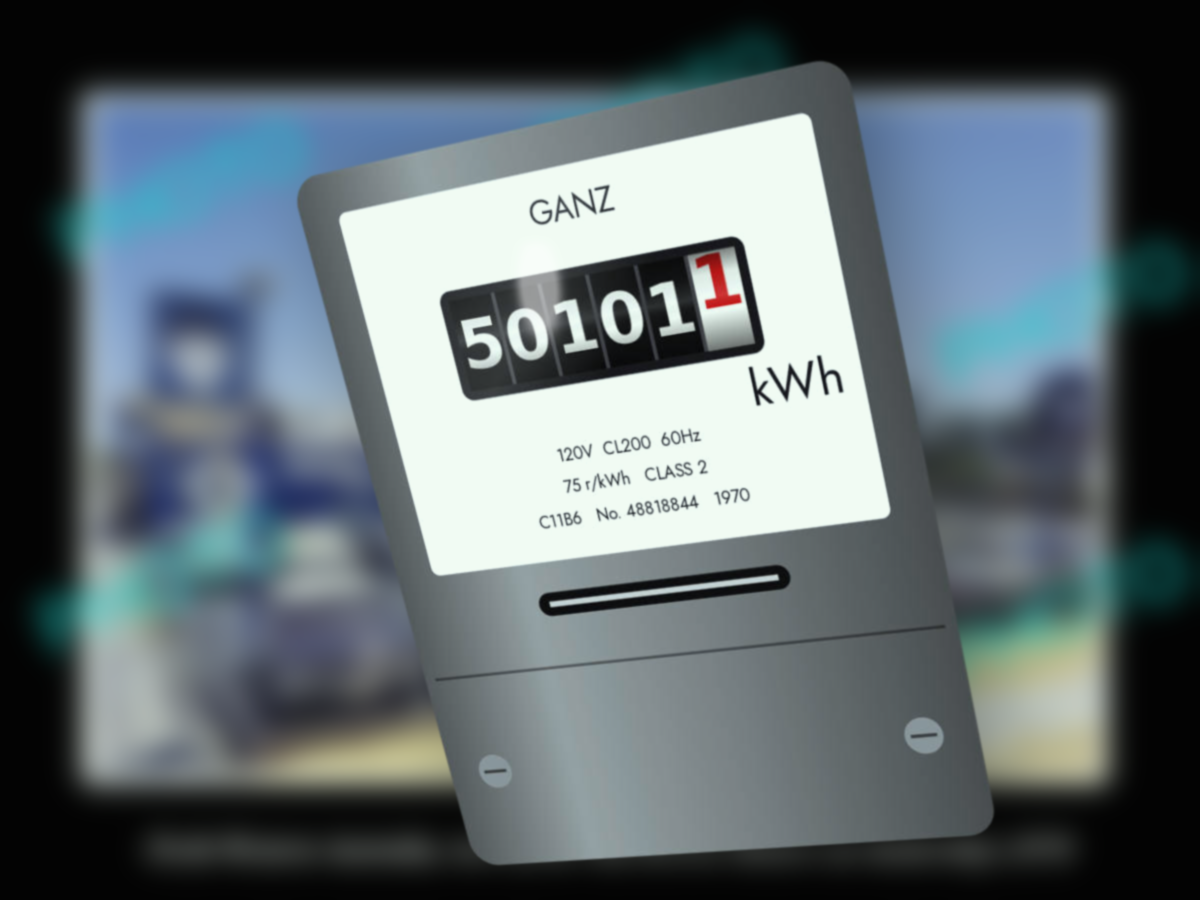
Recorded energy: 50101.1 kWh
